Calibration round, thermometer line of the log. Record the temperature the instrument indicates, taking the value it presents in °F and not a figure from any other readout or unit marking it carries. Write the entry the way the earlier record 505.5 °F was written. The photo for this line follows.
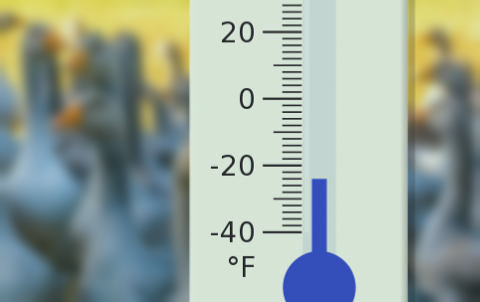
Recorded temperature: -24 °F
